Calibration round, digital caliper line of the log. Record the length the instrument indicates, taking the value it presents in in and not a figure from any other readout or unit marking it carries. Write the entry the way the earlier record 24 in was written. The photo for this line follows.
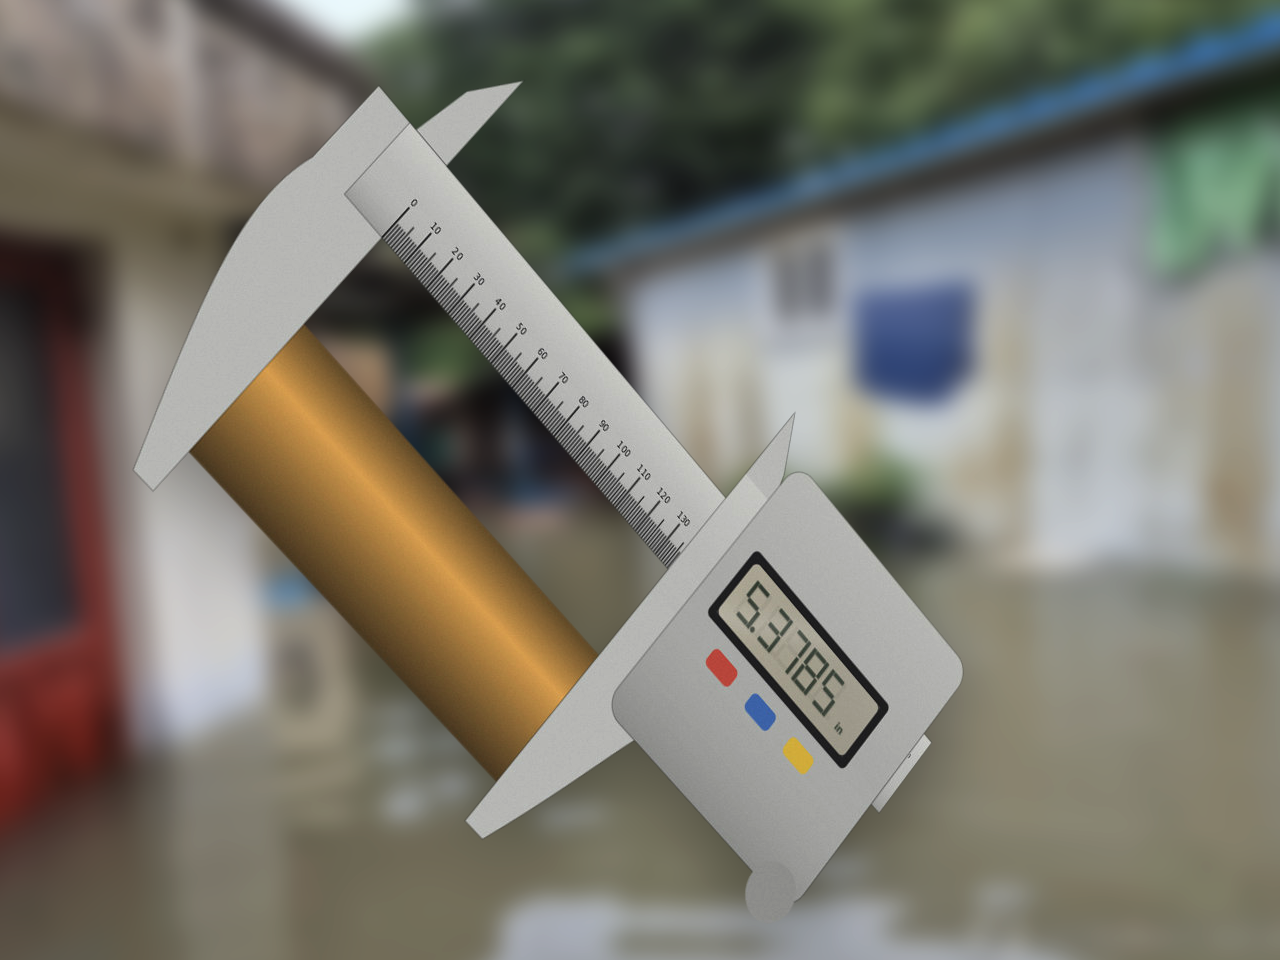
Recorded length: 5.3785 in
